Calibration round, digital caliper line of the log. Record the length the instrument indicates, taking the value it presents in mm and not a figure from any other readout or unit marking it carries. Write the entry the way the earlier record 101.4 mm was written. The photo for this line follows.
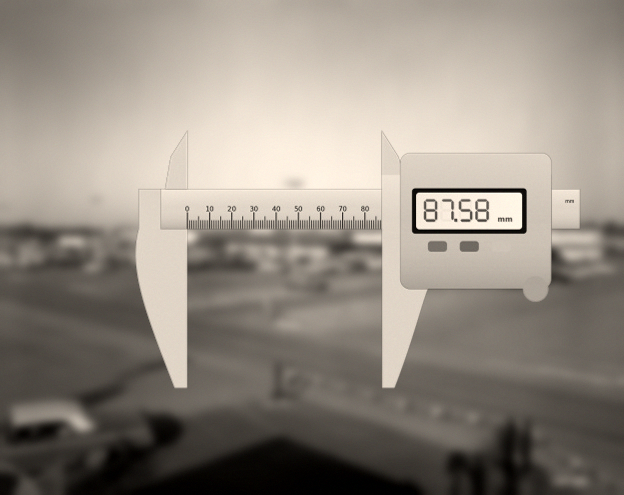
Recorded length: 87.58 mm
